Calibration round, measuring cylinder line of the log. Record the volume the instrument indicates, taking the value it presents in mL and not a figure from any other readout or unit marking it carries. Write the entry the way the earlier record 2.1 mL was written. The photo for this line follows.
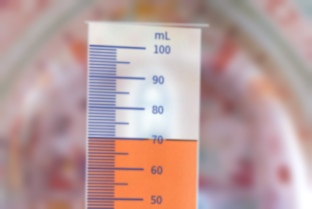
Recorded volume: 70 mL
